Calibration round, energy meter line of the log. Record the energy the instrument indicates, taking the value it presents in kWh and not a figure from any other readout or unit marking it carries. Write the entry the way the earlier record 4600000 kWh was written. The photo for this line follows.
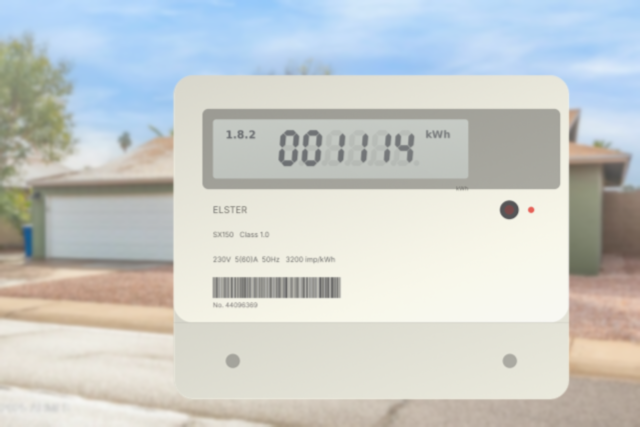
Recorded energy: 1114 kWh
